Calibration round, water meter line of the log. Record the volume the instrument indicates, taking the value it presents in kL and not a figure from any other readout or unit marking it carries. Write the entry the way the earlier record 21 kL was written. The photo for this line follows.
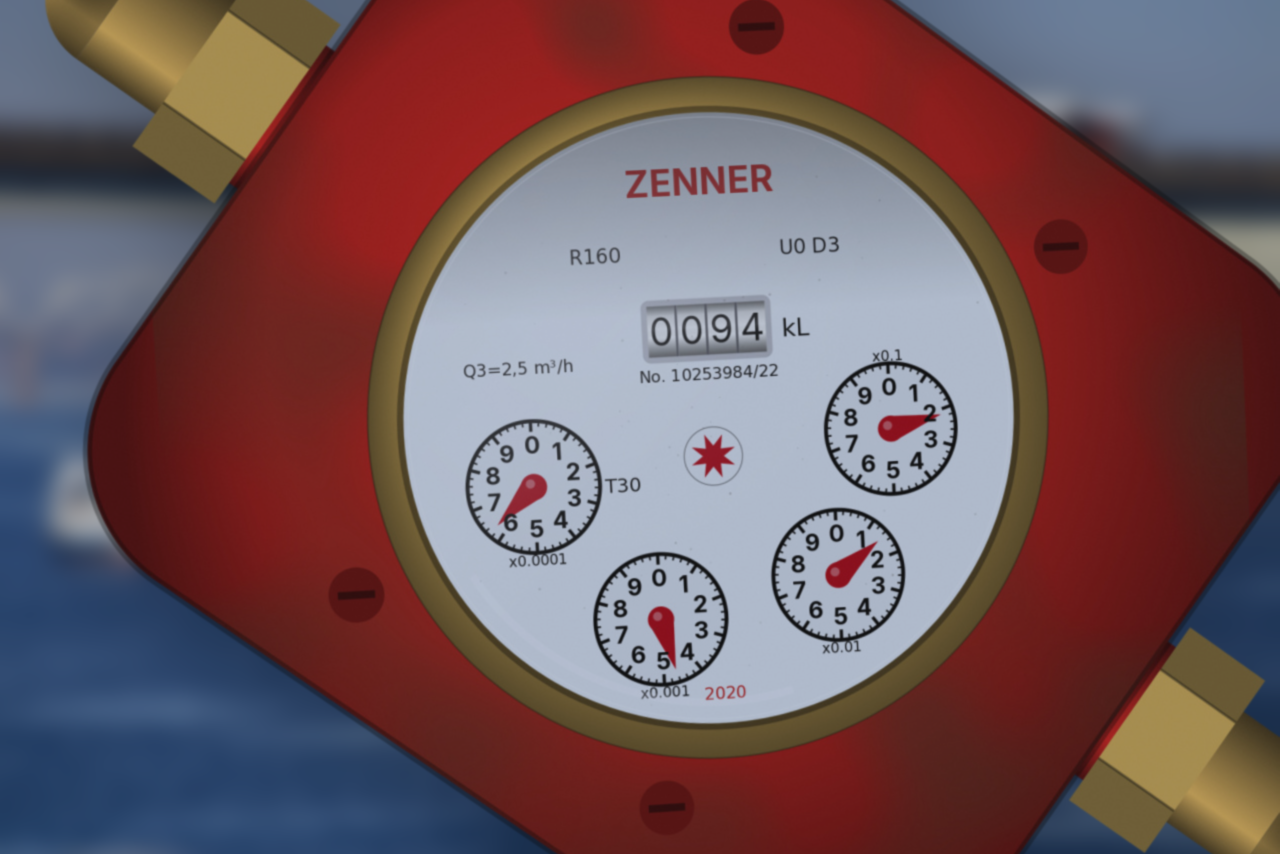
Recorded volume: 94.2146 kL
